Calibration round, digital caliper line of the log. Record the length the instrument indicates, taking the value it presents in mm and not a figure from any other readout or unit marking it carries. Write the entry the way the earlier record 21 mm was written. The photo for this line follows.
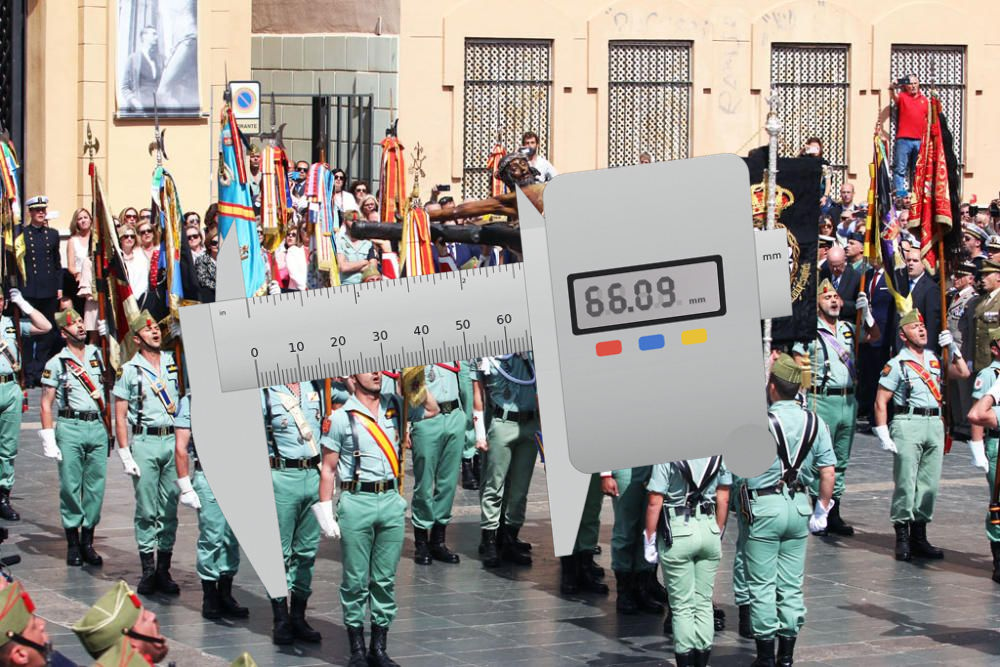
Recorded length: 66.09 mm
